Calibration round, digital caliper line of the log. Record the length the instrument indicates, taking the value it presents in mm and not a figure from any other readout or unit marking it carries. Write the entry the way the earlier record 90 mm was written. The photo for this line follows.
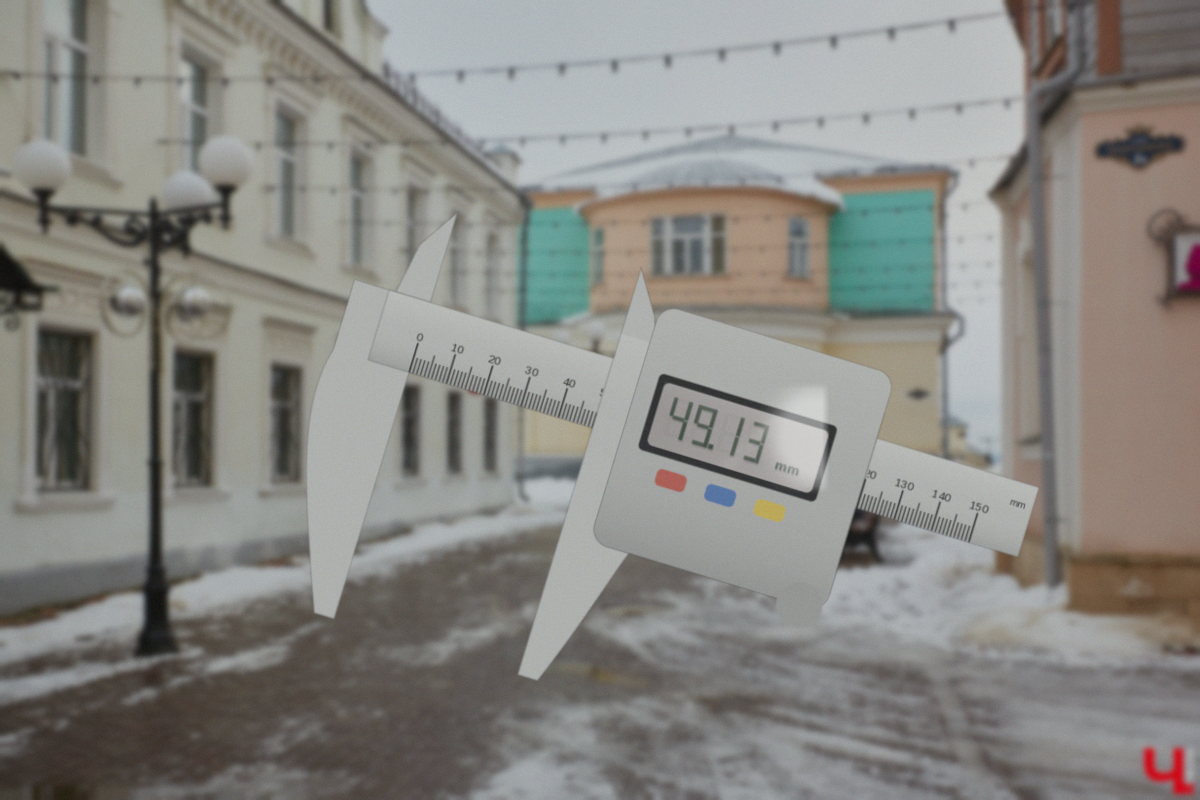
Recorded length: 49.13 mm
